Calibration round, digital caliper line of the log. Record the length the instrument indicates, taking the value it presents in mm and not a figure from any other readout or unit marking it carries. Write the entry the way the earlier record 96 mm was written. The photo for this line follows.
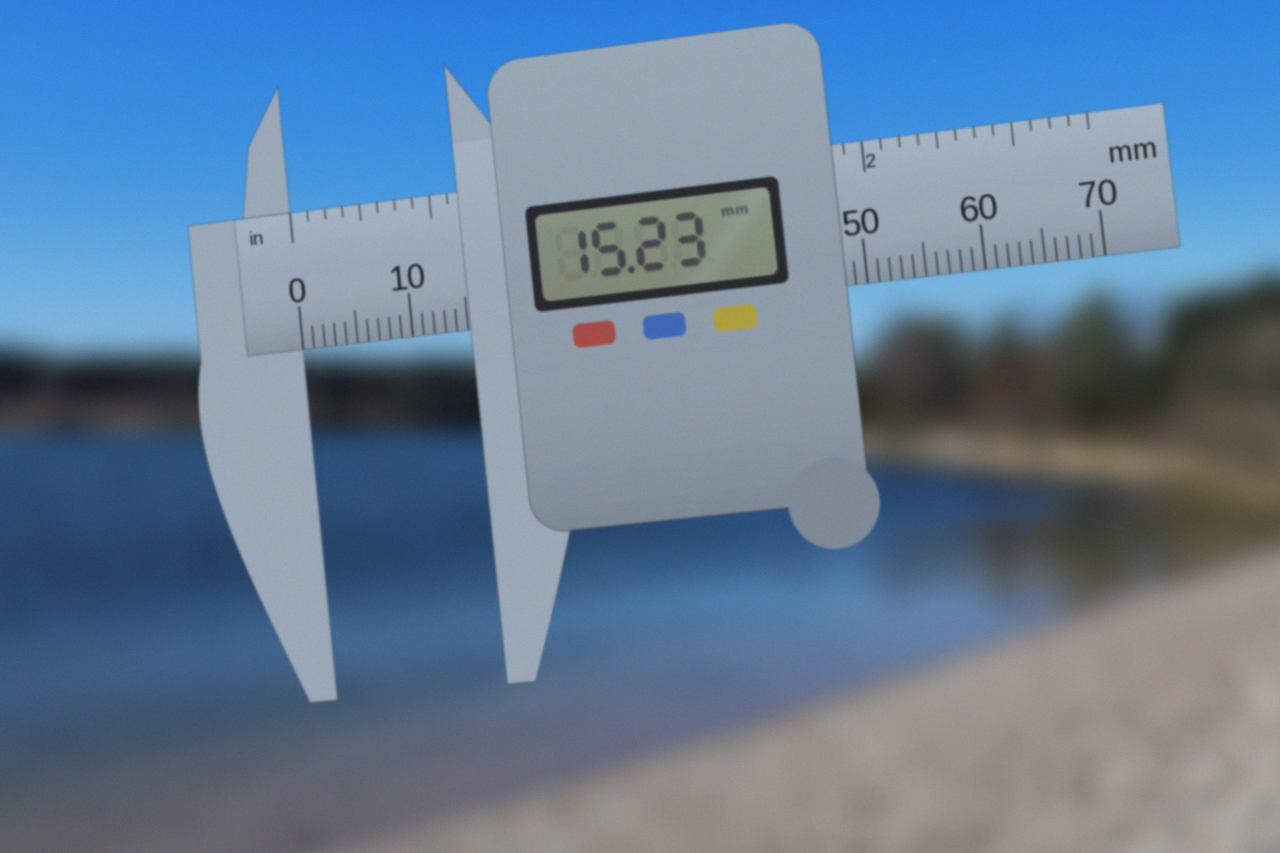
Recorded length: 15.23 mm
